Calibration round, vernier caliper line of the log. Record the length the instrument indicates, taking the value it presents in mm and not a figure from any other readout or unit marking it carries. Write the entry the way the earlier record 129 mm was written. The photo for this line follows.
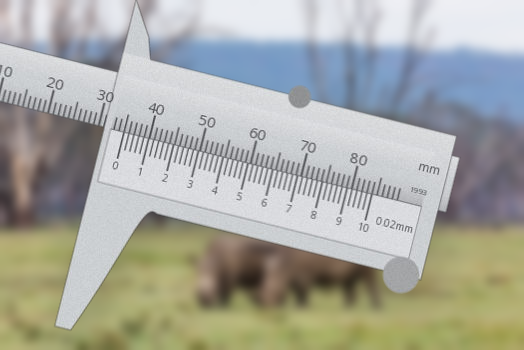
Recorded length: 35.0 mm
